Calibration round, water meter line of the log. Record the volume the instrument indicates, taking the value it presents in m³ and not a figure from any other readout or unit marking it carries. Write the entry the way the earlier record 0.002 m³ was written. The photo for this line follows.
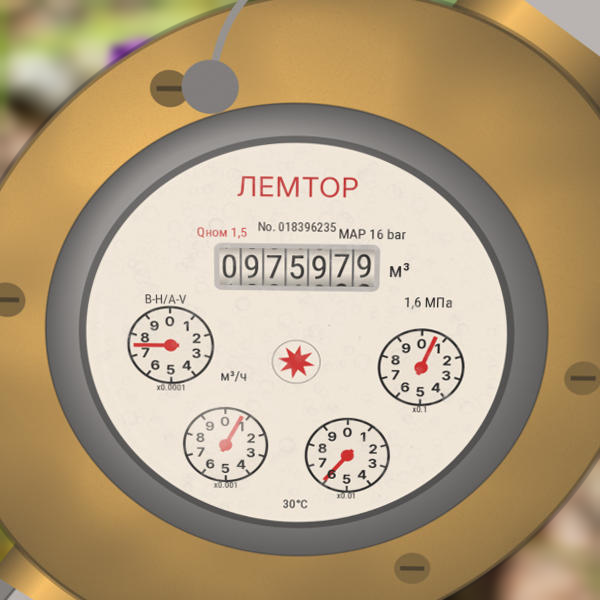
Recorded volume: 975979.0607 m³
